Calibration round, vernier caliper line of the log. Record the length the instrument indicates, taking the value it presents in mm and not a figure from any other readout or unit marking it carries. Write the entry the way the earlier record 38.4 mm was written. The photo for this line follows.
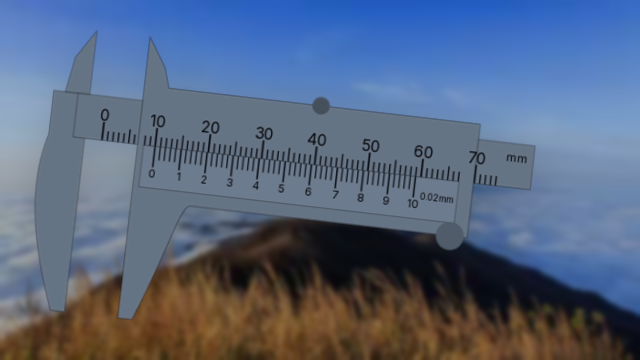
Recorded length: 10.0 mm
